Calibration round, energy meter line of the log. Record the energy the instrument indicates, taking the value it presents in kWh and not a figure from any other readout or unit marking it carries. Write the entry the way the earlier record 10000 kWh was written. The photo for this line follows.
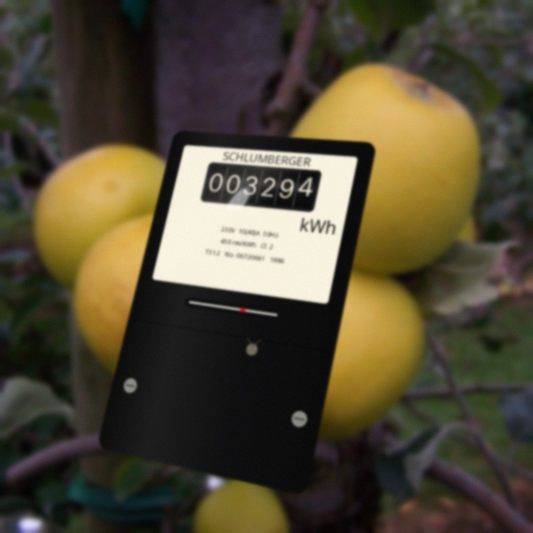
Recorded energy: 3294 kWh
